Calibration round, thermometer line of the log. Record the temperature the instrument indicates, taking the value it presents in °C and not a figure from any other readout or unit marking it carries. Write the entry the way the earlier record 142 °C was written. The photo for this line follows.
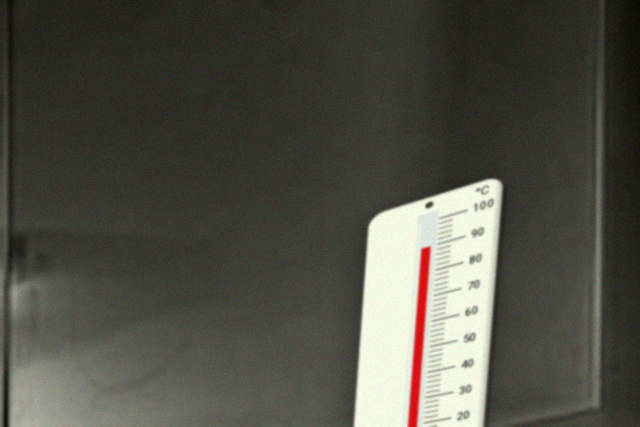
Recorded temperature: 90 °C
